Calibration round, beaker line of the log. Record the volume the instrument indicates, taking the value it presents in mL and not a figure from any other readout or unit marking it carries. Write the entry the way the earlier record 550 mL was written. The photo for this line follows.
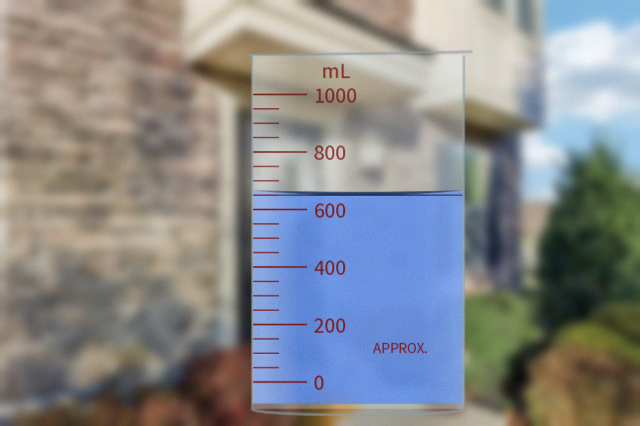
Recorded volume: 650 mL
